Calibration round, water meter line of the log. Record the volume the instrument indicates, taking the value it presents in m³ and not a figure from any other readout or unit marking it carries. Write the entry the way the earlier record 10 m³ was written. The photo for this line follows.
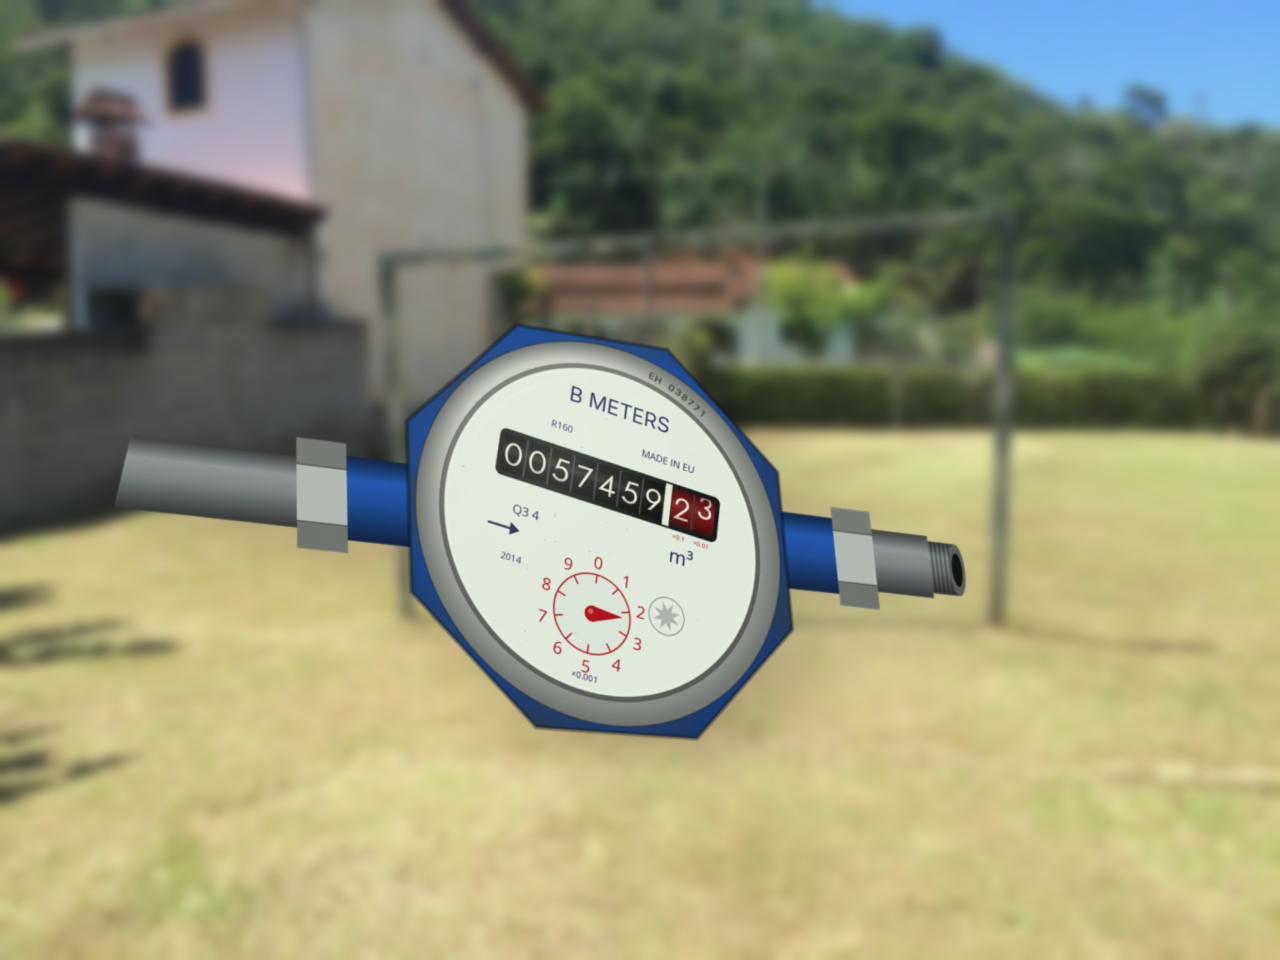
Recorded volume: 57459.232 m³
